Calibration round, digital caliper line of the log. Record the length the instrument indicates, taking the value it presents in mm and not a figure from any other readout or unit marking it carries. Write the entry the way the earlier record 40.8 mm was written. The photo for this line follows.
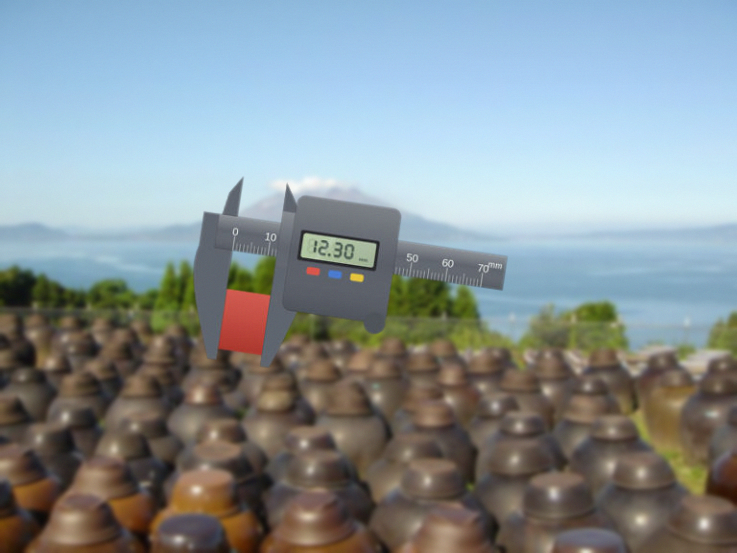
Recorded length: 12.30 mm
